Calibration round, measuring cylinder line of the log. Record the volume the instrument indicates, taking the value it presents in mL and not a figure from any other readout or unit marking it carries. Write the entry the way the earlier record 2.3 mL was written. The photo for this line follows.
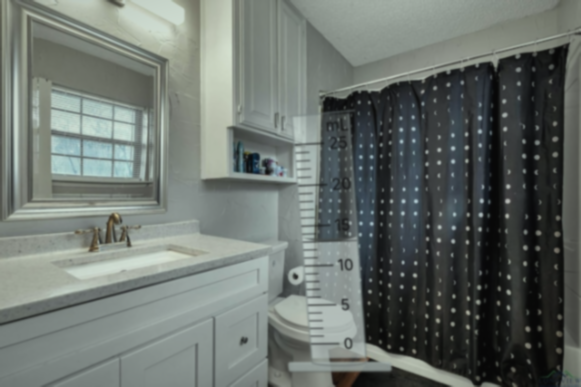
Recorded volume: 13 mL
